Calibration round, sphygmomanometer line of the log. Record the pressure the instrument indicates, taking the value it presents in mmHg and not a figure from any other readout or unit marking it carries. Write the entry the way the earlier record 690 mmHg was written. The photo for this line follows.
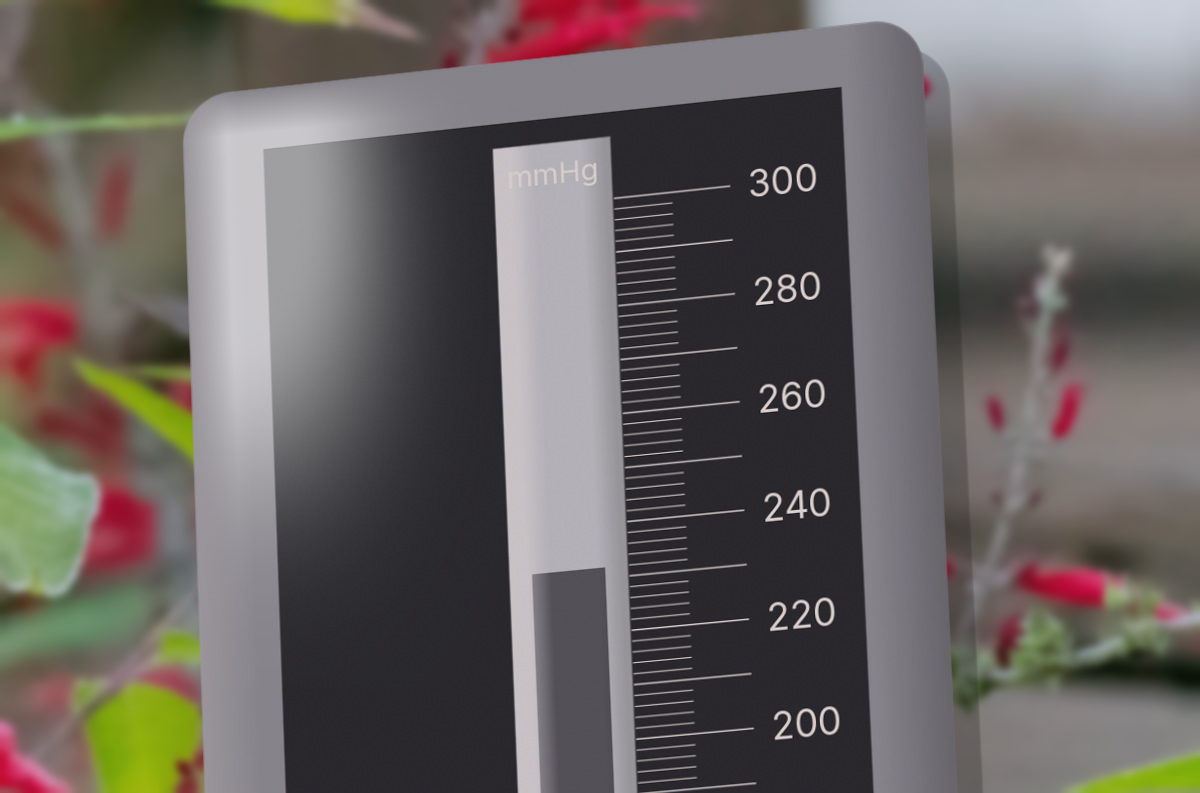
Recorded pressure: 232 mmHg
